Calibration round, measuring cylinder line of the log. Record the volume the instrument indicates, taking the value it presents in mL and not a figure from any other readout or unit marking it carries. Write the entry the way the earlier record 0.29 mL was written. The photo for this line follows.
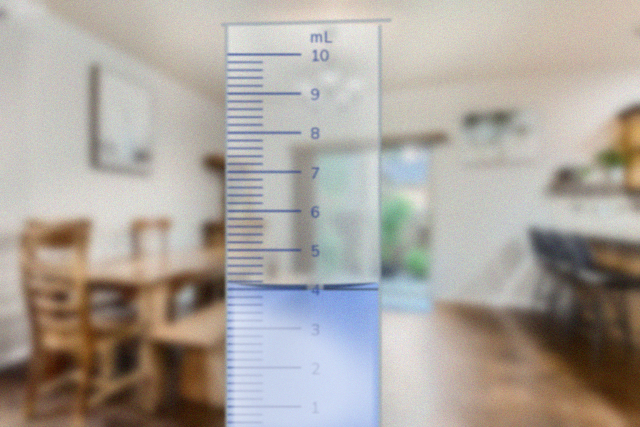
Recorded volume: 4 mL
